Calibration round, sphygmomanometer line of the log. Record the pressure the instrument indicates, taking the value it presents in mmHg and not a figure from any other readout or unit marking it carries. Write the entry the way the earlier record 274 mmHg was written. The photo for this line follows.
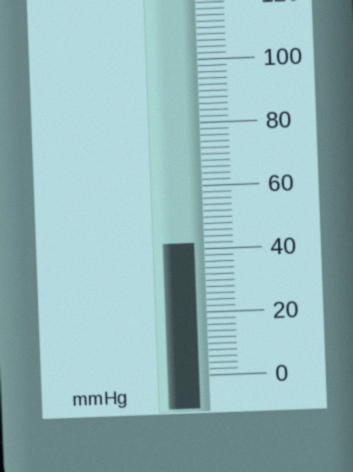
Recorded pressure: 42 mmHg
